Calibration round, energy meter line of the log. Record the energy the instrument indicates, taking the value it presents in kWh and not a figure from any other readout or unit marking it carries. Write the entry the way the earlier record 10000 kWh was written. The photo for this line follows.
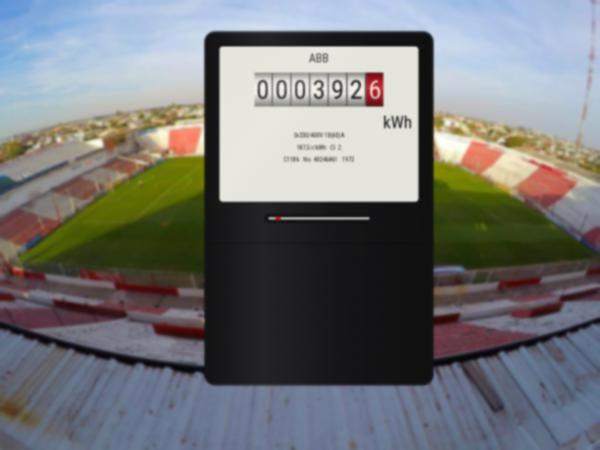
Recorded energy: 392.6 kWh
